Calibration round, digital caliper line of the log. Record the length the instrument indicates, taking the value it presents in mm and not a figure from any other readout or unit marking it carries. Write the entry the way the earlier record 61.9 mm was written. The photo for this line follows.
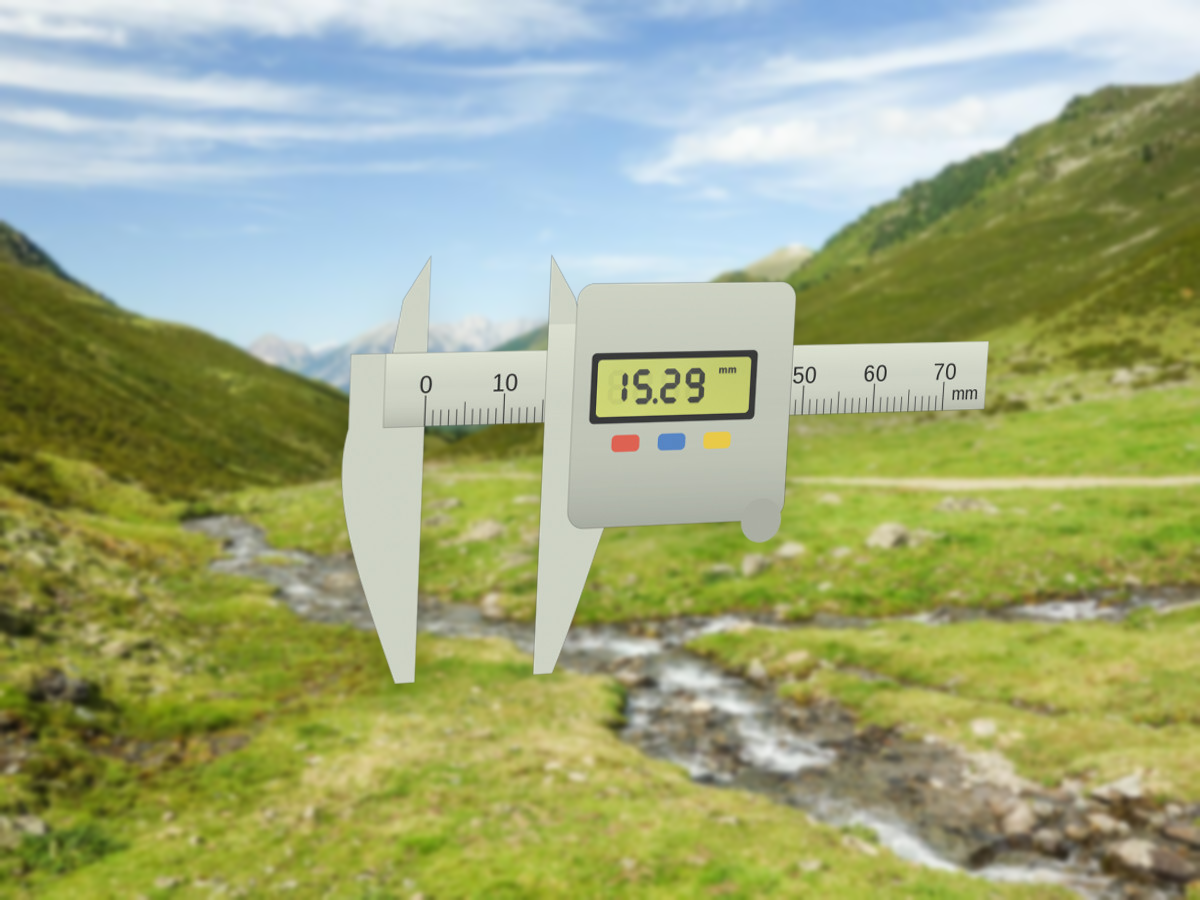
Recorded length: 15.29 mm
